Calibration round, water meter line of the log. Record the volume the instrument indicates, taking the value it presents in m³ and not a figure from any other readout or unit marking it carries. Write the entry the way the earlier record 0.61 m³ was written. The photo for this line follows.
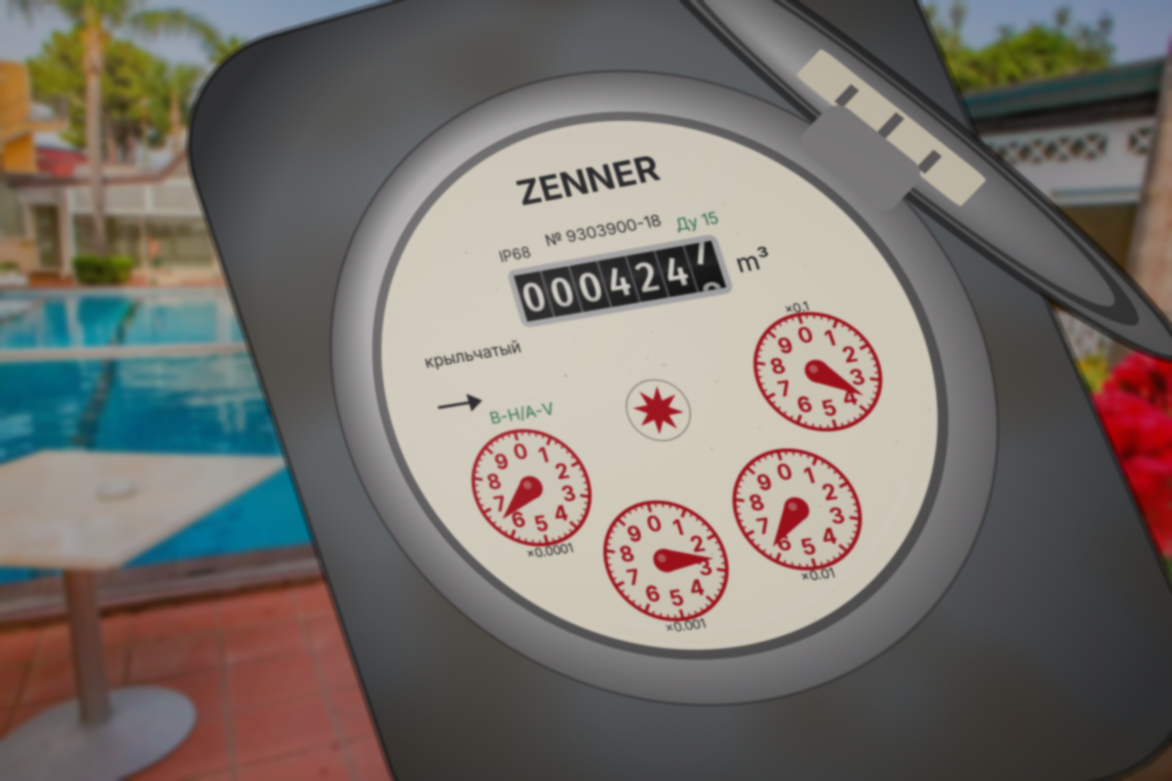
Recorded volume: 4247.3626 m³
